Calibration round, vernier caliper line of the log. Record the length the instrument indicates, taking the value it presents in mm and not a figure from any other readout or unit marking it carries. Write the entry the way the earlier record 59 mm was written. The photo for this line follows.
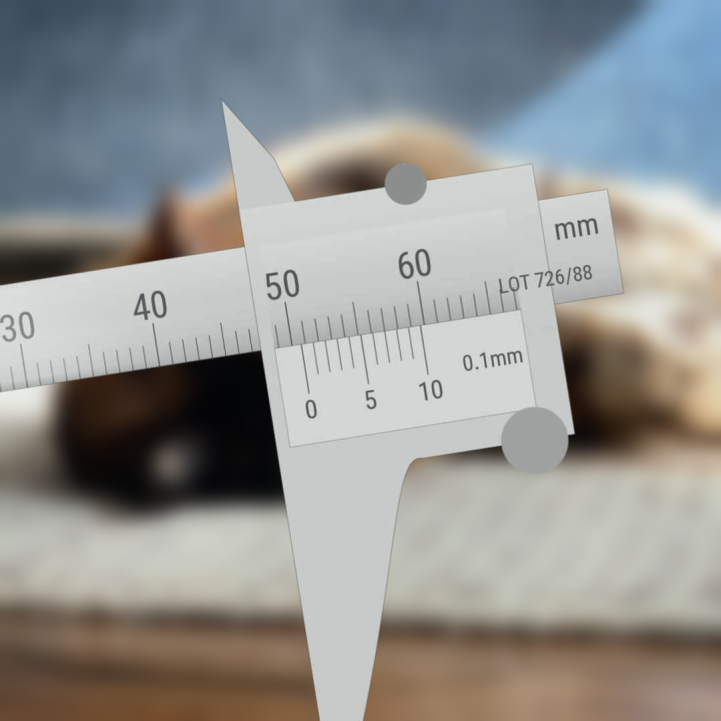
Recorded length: 50.7 mm
